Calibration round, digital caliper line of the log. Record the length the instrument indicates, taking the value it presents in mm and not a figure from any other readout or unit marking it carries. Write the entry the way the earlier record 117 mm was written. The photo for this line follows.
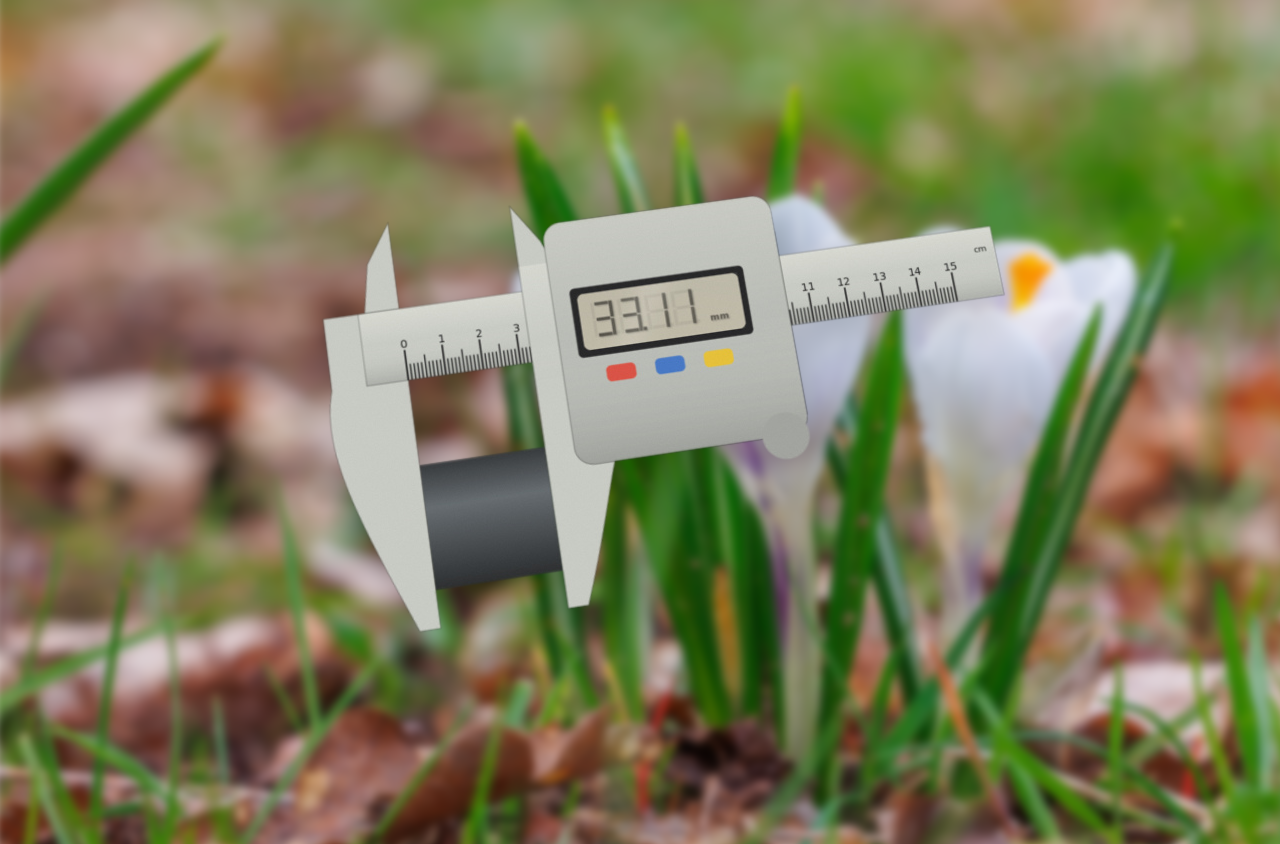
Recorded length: 33.11 mm
